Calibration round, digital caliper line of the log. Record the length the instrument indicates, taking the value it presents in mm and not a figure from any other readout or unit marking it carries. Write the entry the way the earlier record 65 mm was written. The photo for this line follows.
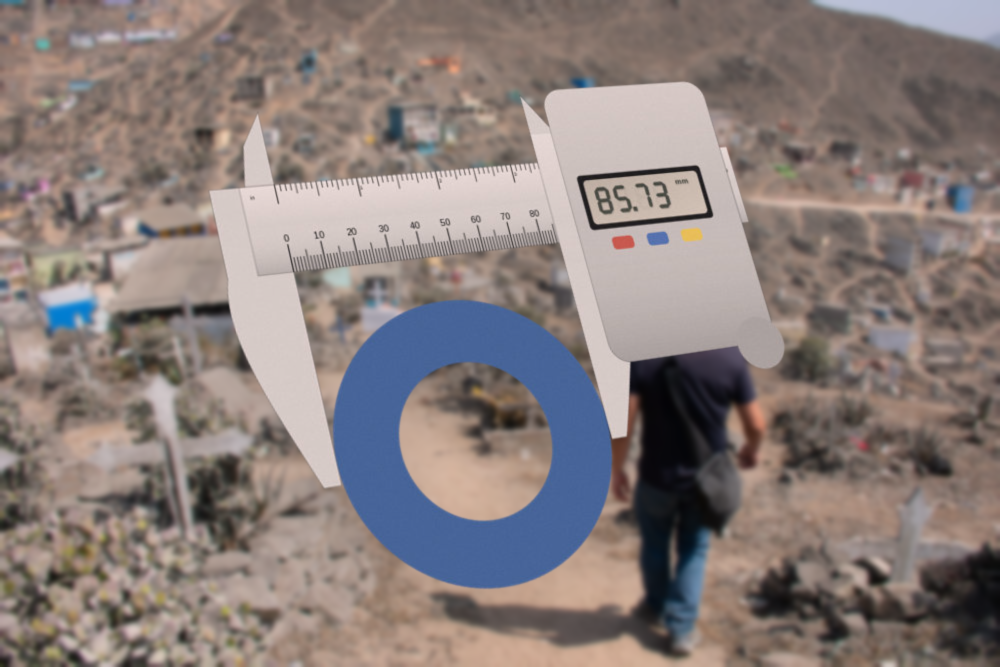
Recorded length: 85.73 mm
